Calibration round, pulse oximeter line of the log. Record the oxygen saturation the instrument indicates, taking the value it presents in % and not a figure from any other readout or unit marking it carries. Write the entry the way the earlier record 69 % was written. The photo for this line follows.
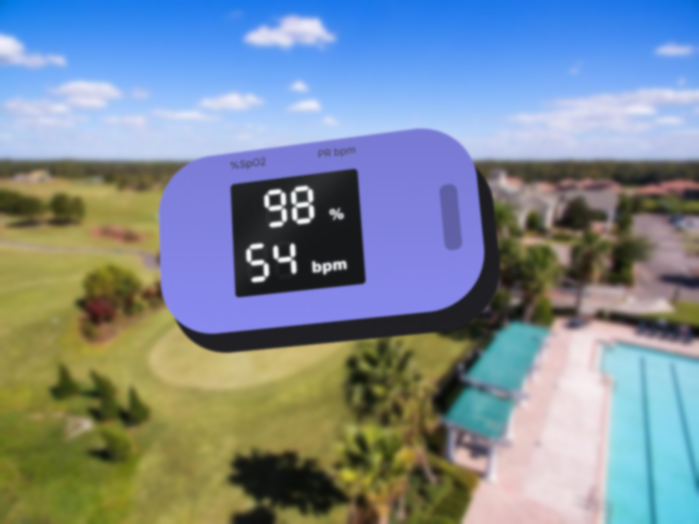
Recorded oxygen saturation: 98 %
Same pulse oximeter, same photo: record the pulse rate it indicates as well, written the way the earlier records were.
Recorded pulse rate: 54 bpm
